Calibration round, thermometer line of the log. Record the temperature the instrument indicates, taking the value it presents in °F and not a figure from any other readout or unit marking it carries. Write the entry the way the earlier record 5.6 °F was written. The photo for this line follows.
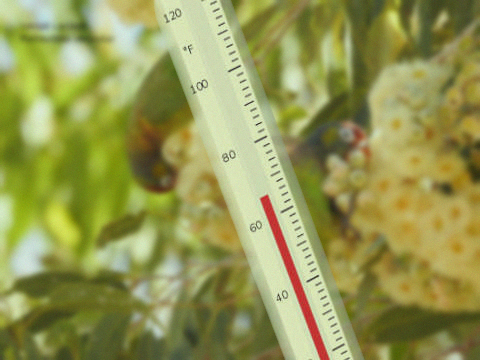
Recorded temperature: 66 °F
